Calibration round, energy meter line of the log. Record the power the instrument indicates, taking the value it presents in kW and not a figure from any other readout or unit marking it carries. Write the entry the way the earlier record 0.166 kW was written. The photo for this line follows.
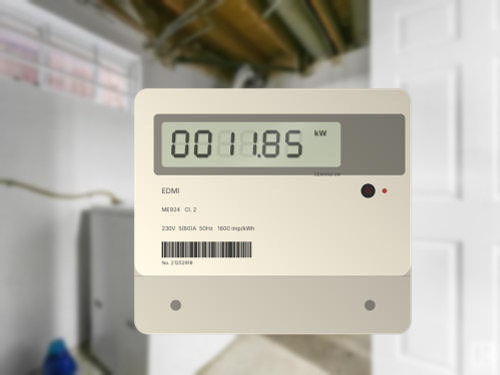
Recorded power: 11.85 kW
